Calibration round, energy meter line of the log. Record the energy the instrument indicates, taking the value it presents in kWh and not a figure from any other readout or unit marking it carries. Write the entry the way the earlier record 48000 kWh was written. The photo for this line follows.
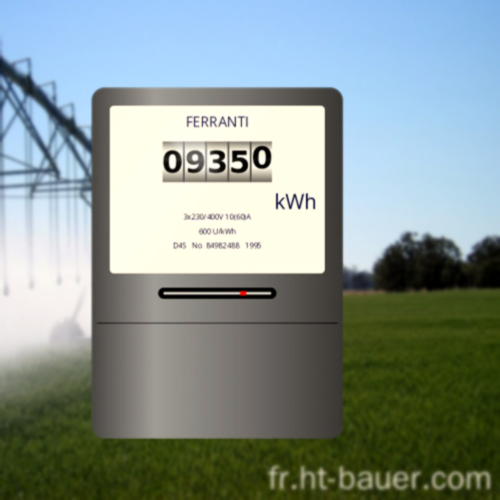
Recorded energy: 9350 kWh
